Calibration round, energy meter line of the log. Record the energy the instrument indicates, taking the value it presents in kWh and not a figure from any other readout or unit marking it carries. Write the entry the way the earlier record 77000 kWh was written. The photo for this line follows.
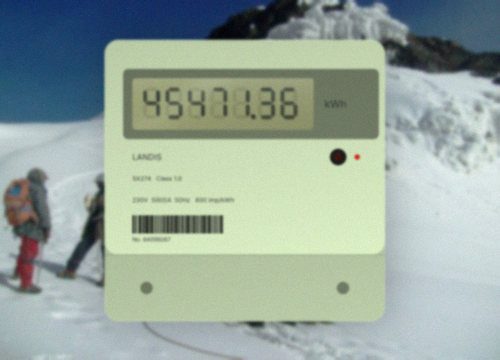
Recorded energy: 45471.36 kWh
